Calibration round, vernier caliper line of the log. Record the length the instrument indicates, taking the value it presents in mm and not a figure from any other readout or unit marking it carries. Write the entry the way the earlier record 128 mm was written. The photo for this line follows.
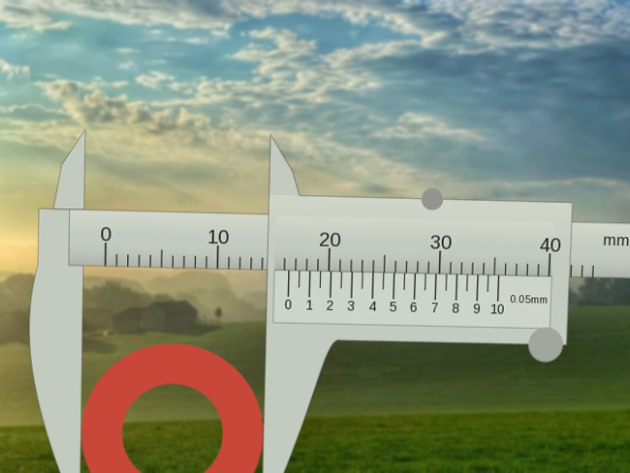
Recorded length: 16.4 mm
